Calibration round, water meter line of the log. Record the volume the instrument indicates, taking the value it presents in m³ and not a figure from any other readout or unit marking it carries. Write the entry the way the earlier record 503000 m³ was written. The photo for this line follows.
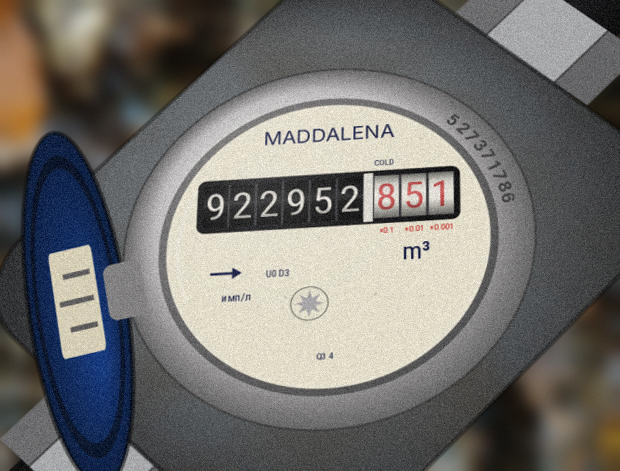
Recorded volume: 922952.851 m³
